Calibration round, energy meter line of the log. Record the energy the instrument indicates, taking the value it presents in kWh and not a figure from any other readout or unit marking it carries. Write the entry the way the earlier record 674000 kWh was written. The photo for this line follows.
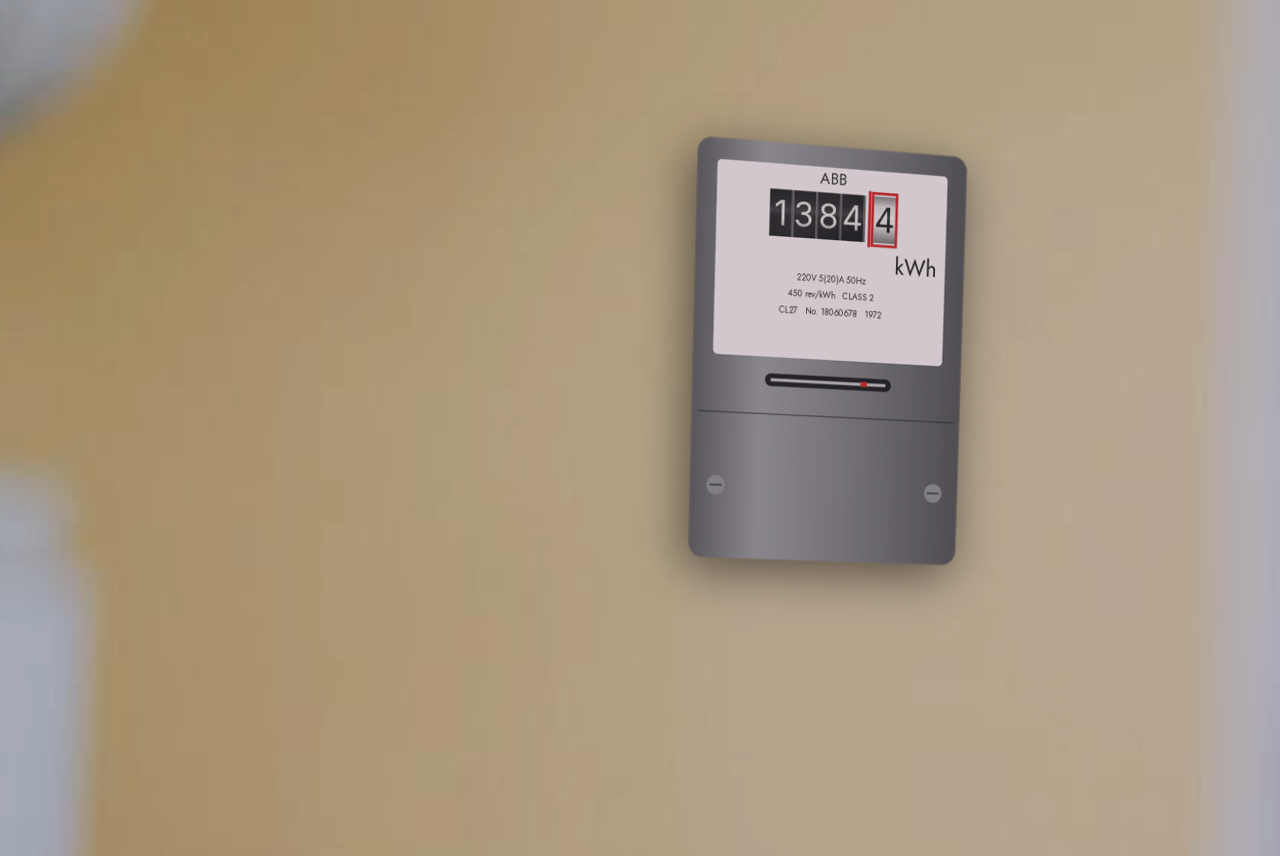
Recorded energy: 1384.4 kWh
